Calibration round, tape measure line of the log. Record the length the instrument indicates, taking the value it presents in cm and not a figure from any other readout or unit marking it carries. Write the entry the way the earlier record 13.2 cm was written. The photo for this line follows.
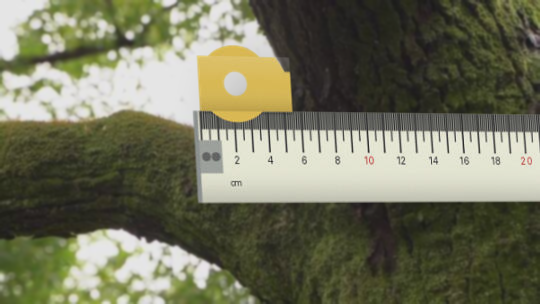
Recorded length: 5.5 cm
